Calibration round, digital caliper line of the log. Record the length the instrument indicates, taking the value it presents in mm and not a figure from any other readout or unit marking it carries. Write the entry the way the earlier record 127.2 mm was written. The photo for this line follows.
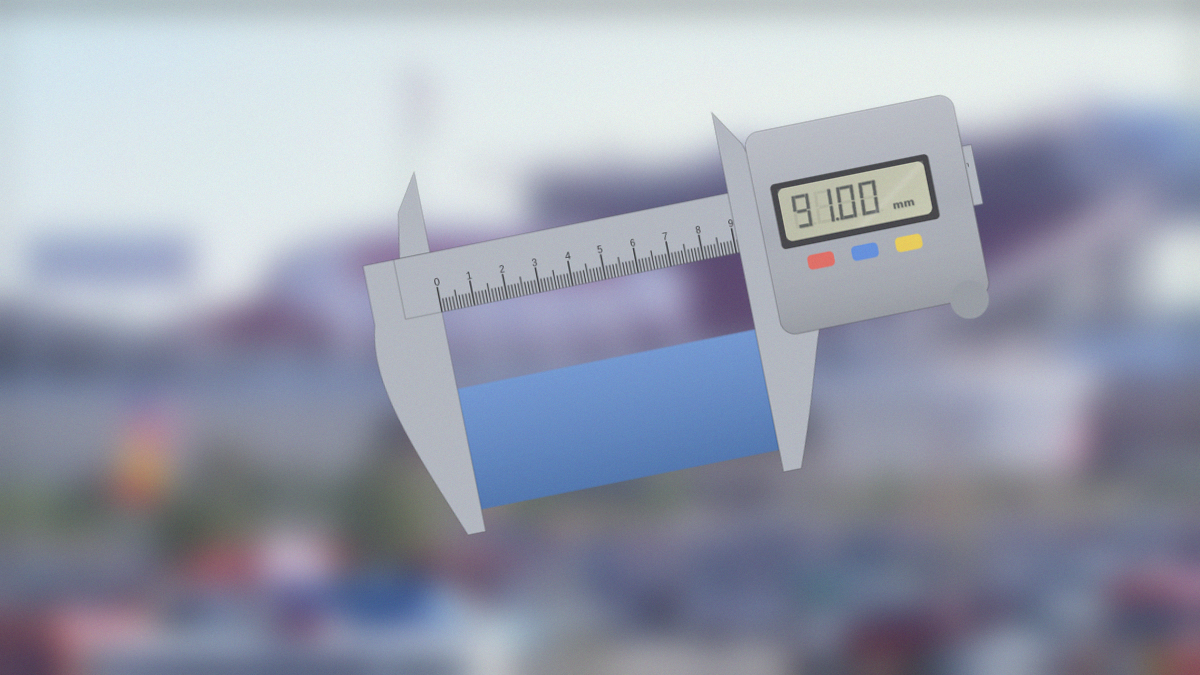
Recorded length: 91.00 mm
